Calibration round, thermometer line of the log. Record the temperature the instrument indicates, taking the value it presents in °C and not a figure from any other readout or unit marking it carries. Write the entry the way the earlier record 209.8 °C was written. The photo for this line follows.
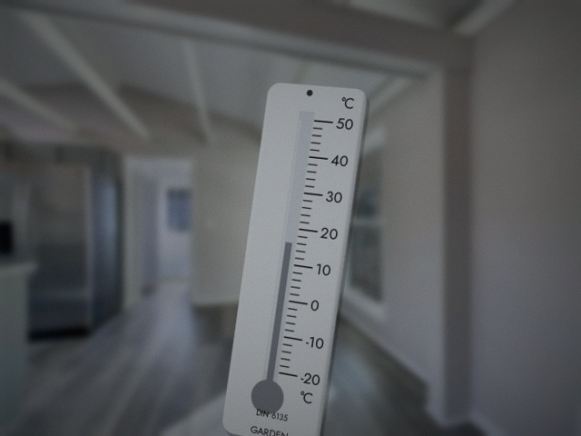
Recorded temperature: 16 °C
